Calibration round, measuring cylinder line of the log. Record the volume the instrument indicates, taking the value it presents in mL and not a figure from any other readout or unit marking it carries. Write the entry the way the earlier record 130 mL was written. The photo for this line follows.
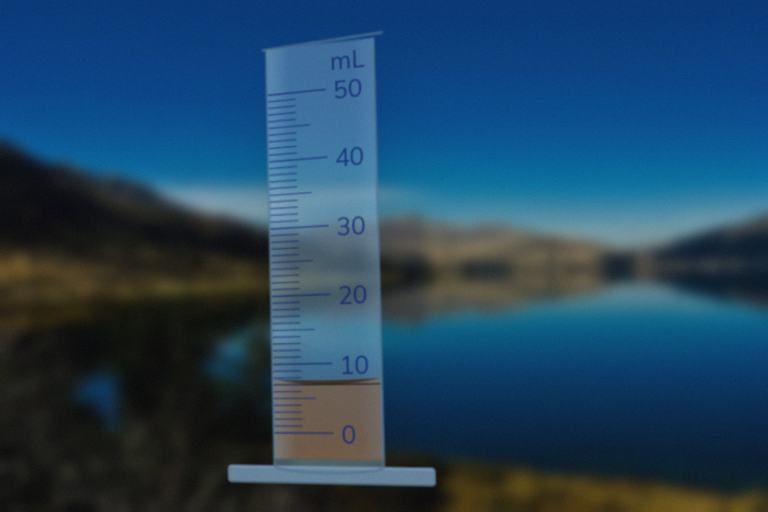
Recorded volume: 7 mL
